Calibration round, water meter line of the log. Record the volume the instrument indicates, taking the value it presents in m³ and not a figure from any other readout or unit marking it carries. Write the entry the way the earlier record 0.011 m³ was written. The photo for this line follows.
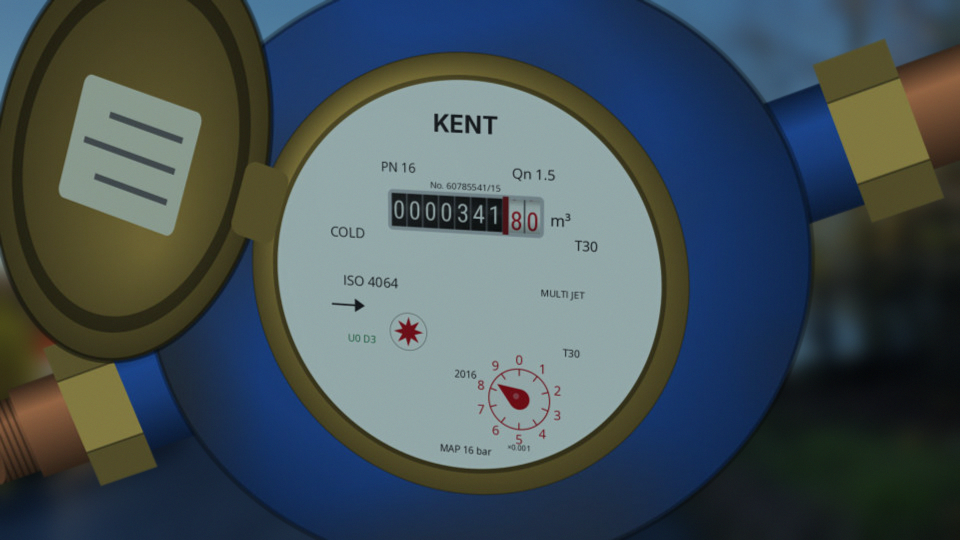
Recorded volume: 341.798 m³
